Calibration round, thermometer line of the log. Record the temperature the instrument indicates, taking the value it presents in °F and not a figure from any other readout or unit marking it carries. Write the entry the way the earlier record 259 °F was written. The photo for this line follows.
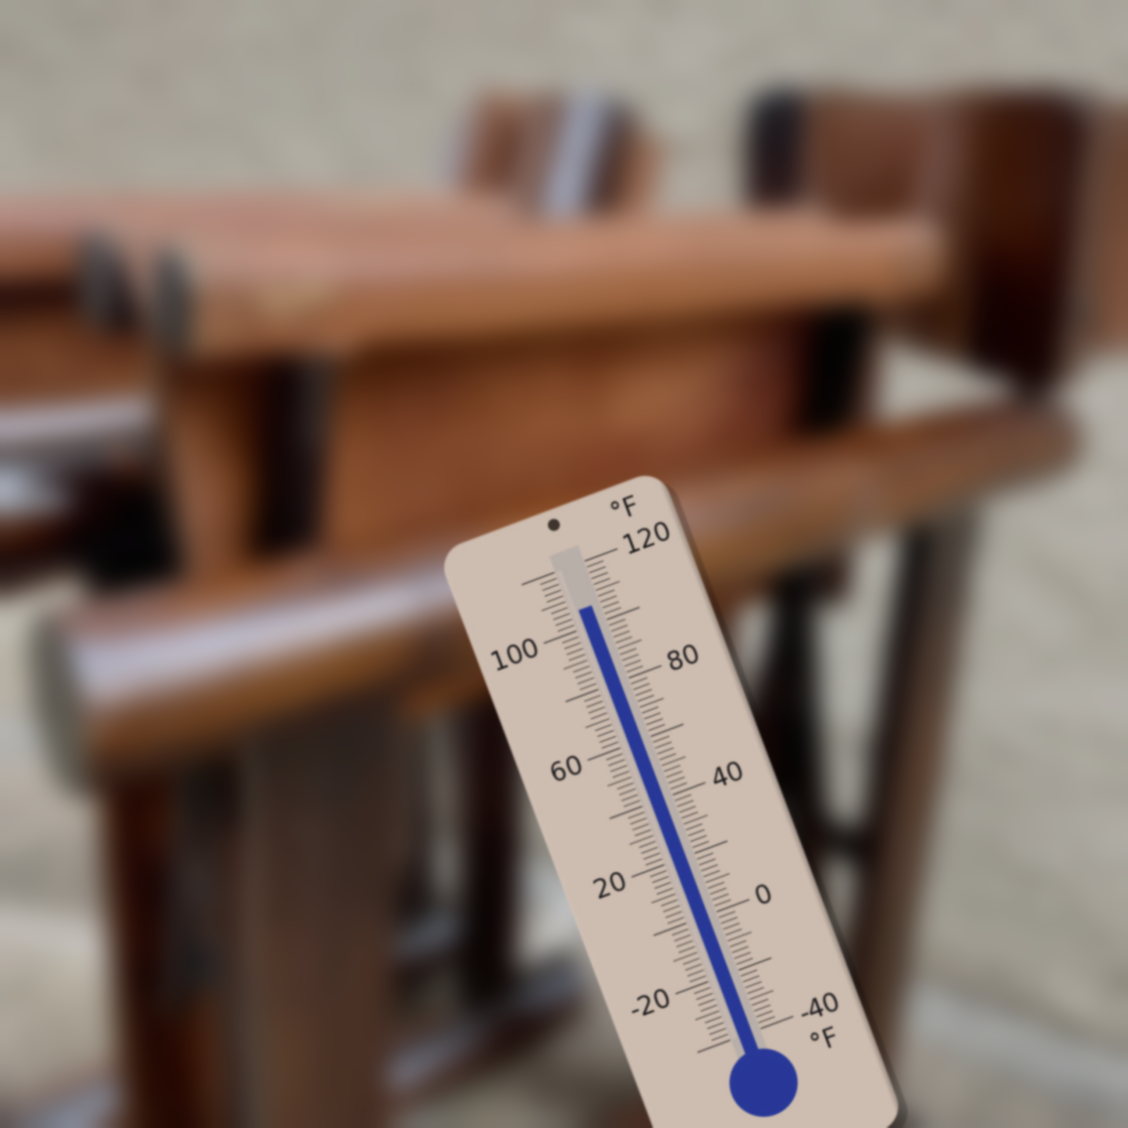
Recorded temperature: 106 °F
